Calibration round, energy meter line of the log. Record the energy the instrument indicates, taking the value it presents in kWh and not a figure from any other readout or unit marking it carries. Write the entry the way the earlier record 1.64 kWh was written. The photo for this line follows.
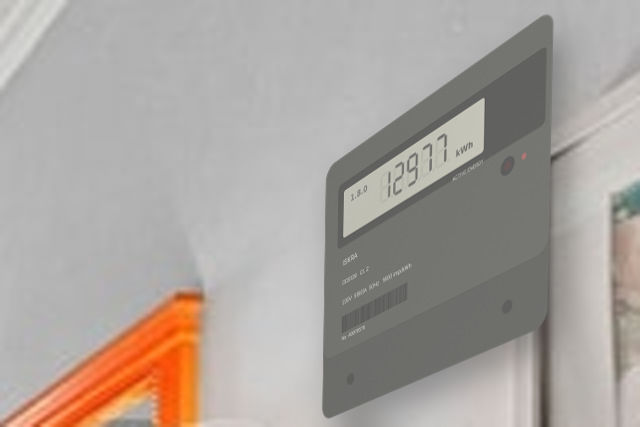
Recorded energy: 12977 kWh
